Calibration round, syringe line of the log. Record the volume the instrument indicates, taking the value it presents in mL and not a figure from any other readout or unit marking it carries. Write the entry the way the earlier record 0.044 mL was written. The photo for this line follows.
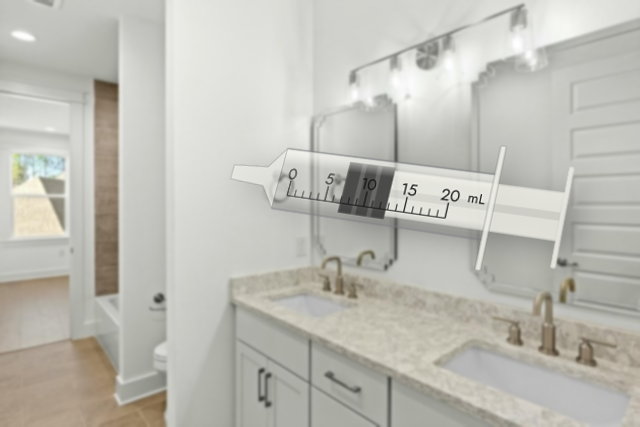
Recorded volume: 7 mL
